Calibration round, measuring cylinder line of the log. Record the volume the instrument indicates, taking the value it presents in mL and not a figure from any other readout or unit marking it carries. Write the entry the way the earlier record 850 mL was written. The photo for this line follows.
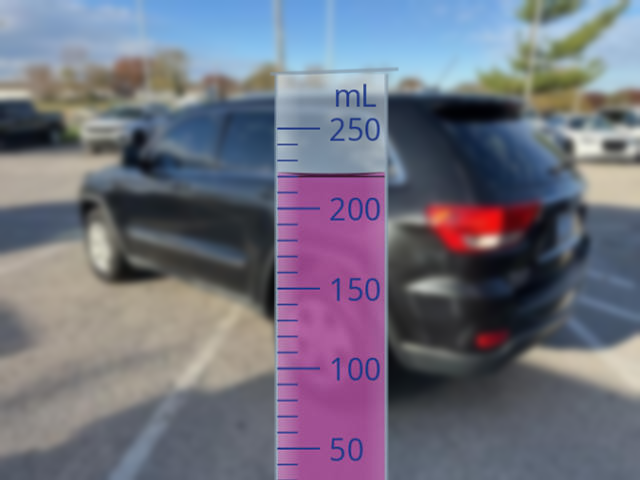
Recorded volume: 220 mL
